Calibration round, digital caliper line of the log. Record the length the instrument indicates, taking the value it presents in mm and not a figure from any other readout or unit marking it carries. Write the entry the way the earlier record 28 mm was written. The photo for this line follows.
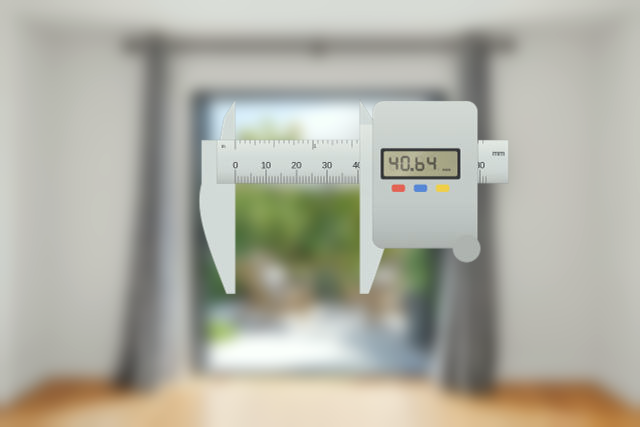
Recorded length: 40.64 mm
